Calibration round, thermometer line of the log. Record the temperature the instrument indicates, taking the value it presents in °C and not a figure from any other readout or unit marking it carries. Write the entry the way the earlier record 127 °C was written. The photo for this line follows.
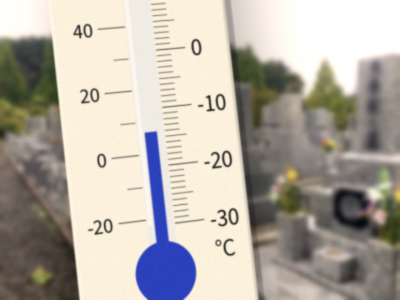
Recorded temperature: -14 °C
